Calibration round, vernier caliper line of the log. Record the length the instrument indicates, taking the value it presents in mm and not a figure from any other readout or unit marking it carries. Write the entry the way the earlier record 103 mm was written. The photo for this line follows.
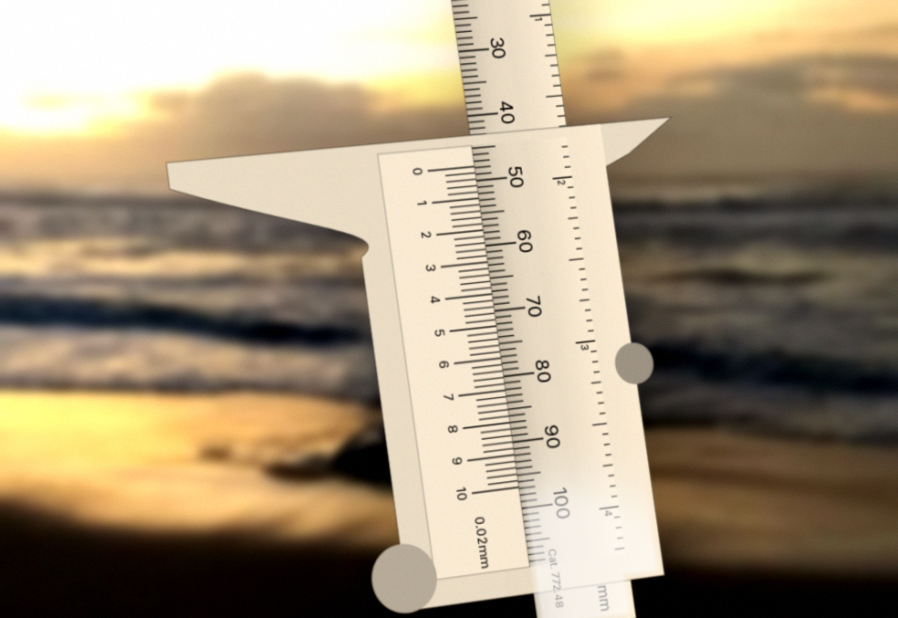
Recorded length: 47.8 mm
